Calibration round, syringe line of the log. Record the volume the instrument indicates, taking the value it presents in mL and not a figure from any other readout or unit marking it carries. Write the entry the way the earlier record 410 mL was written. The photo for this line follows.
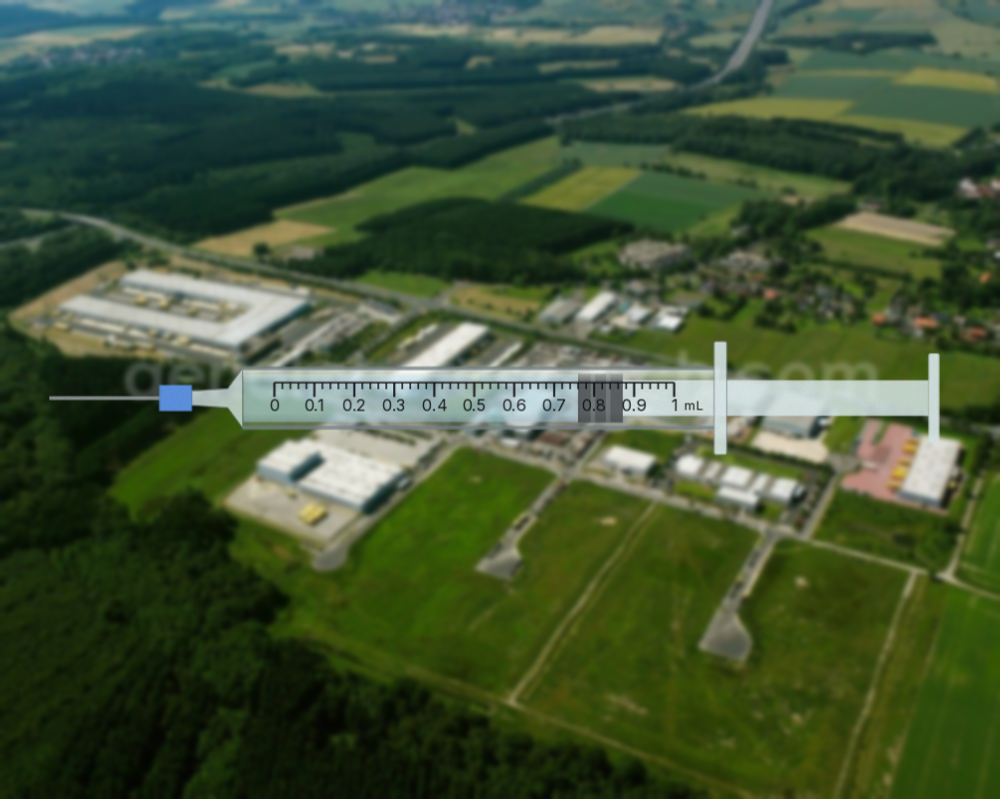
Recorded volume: 0.76 mL
